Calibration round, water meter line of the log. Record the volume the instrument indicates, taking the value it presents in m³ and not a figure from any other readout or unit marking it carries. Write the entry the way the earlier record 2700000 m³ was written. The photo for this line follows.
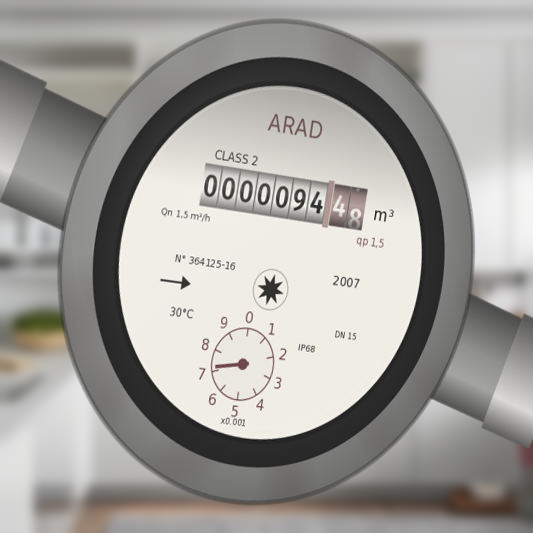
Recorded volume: 94.477 m³
